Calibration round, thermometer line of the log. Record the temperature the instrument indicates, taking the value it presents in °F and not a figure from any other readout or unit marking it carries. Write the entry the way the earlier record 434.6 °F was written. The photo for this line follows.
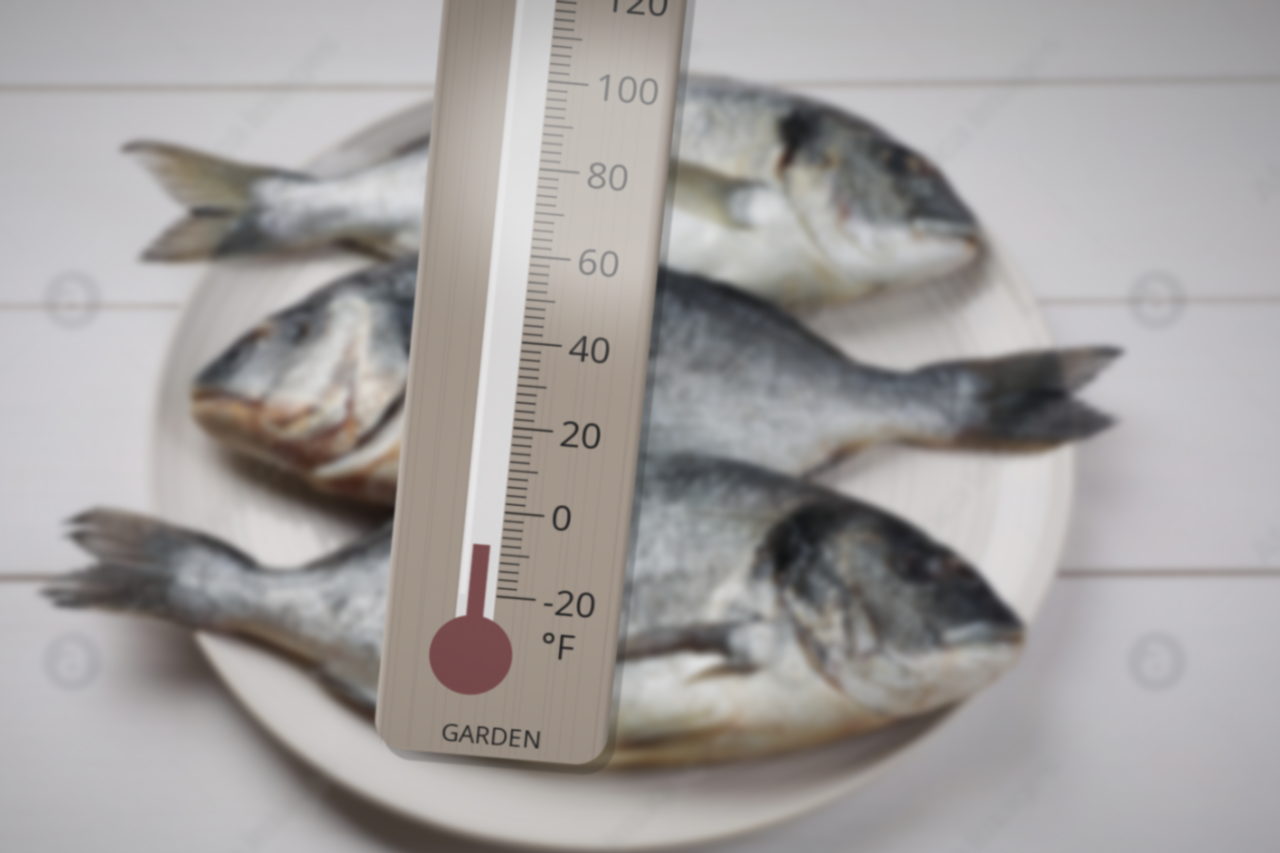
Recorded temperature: -8 °F
